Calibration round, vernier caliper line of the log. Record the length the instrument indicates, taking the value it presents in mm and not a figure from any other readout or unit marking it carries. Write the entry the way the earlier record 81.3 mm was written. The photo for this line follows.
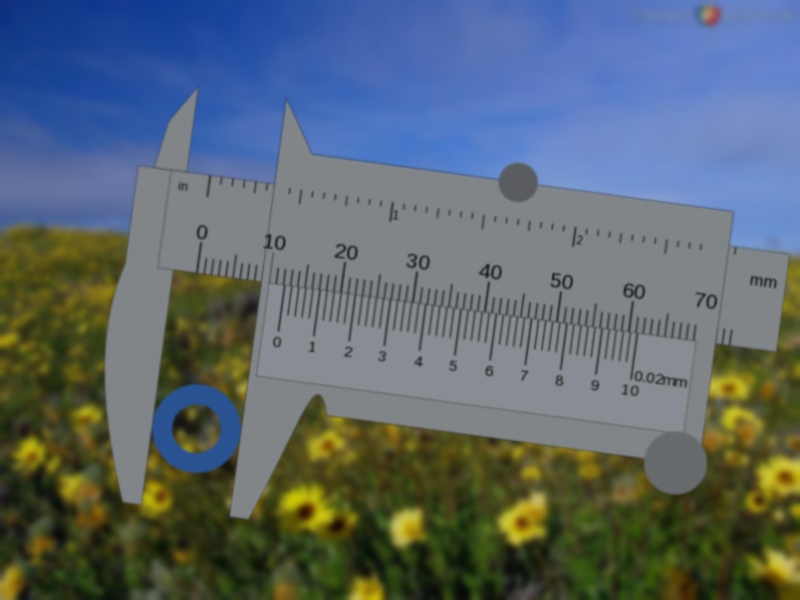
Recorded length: 12.2 mm
